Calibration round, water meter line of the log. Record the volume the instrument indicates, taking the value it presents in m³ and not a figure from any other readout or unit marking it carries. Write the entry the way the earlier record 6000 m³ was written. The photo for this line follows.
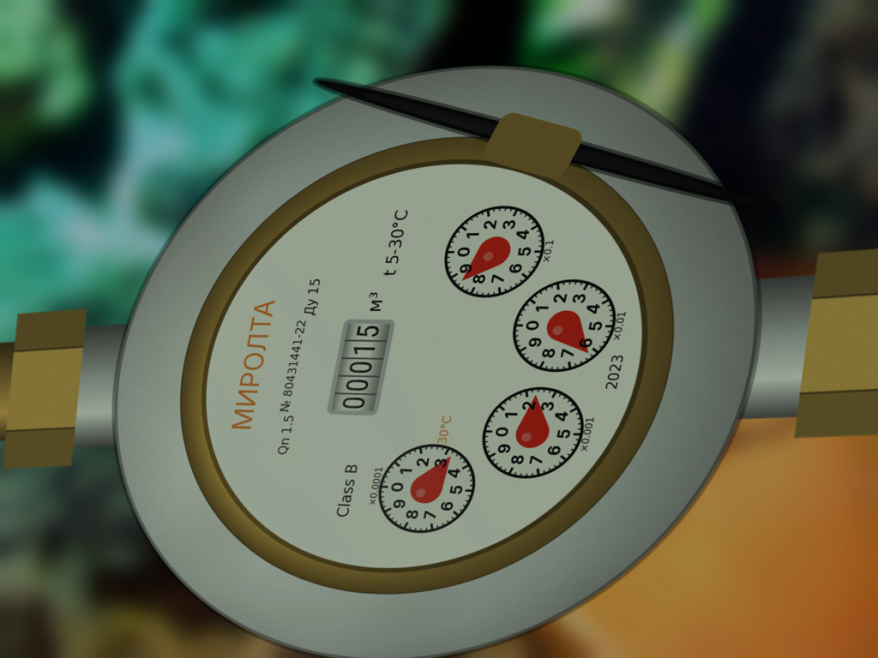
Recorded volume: 15.8623 m³
